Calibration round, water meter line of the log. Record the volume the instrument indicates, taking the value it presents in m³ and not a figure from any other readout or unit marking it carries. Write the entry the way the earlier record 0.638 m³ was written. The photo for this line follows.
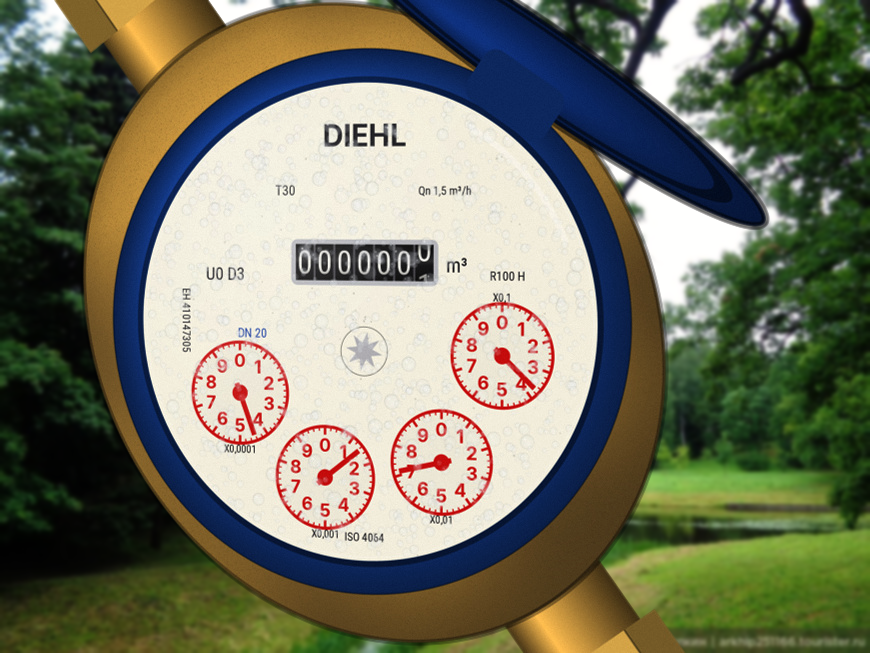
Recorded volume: 0.3714 m³
